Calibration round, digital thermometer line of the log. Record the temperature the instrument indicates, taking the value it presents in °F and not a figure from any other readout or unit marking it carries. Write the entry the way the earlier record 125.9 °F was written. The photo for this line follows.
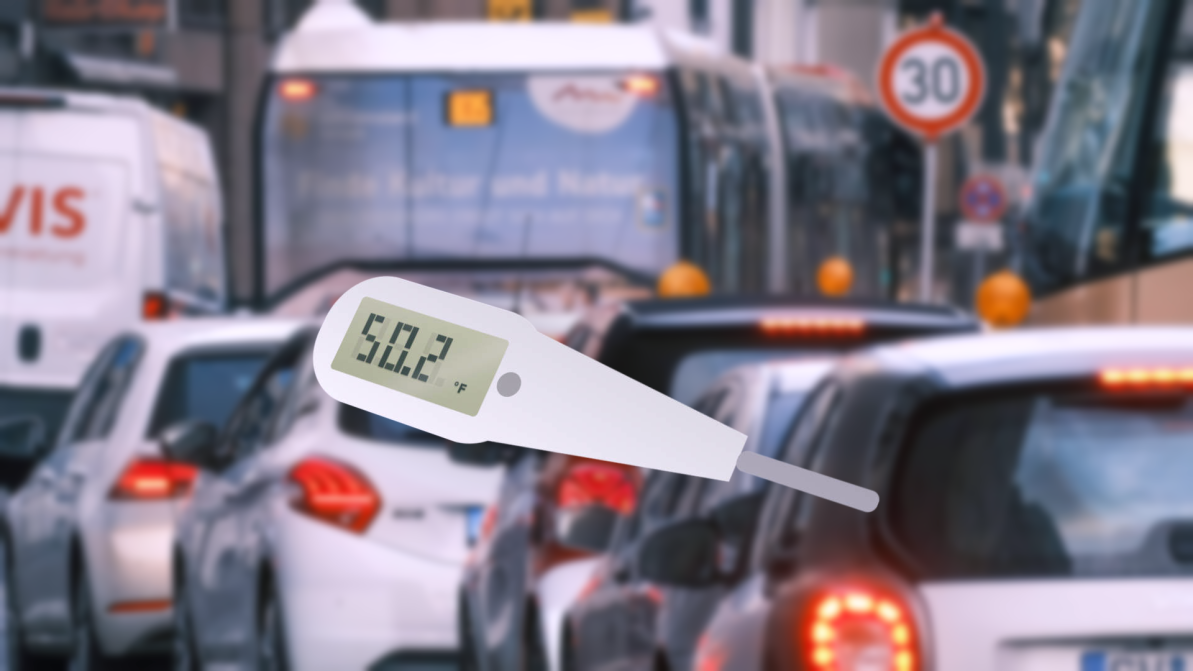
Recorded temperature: 50.2 °F
